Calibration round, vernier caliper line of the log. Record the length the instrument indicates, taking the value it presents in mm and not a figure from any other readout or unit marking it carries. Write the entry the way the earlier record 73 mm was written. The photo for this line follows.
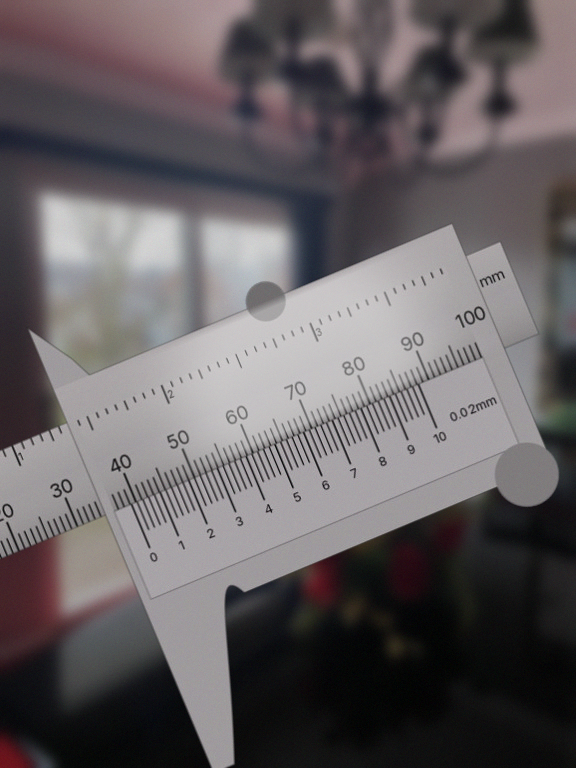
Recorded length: 39.2 mm
